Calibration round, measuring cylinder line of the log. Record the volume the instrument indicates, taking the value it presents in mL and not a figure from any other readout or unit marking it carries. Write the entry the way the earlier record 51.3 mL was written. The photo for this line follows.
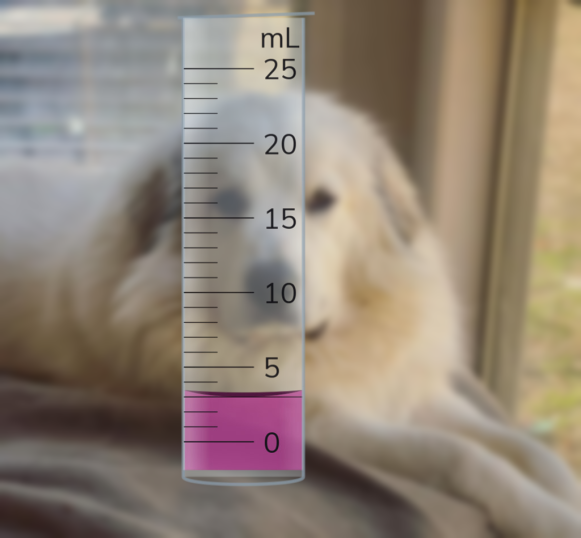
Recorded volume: 3 mL
